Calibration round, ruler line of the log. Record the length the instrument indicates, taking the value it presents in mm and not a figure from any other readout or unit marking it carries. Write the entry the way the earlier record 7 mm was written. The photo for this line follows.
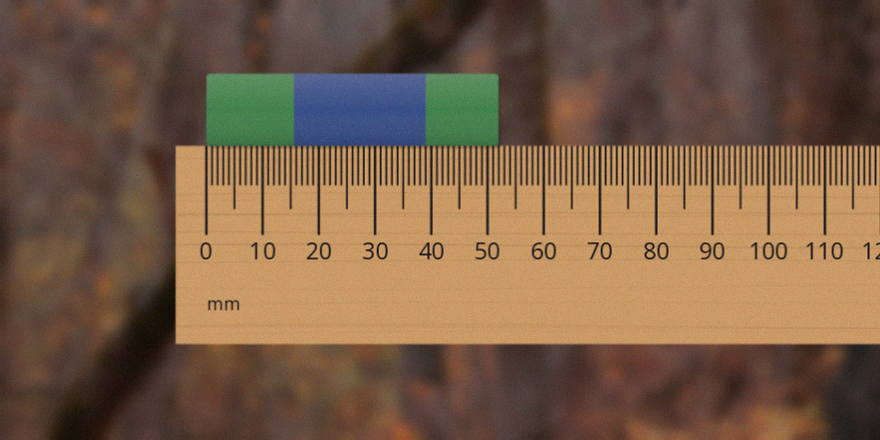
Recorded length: 52 mm
